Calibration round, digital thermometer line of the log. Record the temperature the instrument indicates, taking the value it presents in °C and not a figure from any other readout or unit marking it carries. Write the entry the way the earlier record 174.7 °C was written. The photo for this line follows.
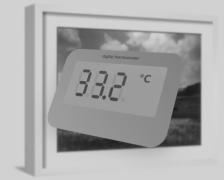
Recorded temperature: 33.2 °C
